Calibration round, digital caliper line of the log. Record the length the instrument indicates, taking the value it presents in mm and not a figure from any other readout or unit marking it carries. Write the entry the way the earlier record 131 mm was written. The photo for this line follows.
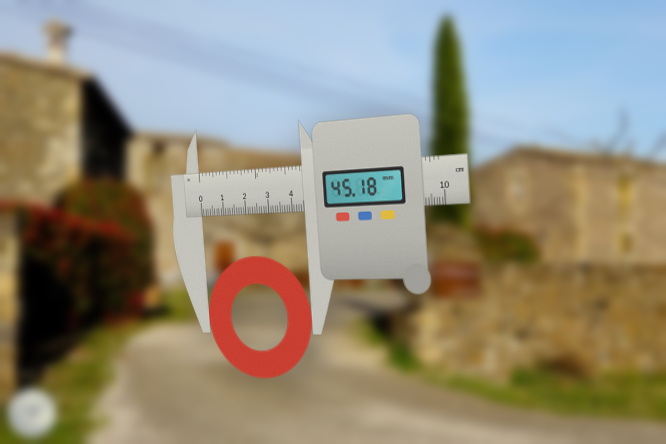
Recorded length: 45.18 mm
